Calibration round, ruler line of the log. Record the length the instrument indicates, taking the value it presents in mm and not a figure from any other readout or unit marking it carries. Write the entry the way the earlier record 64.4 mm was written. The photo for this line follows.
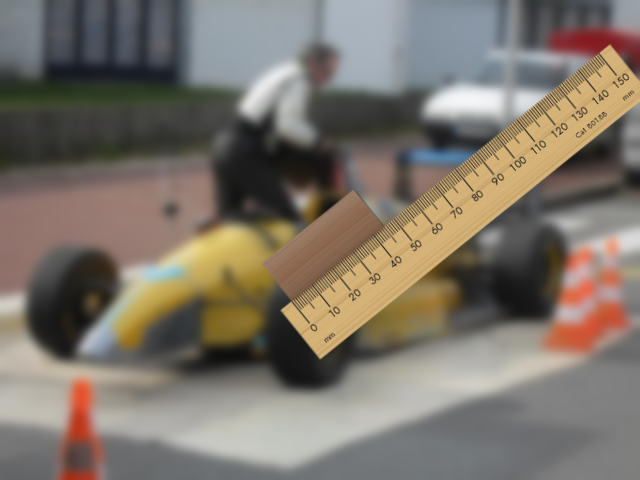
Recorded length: 45 mm
